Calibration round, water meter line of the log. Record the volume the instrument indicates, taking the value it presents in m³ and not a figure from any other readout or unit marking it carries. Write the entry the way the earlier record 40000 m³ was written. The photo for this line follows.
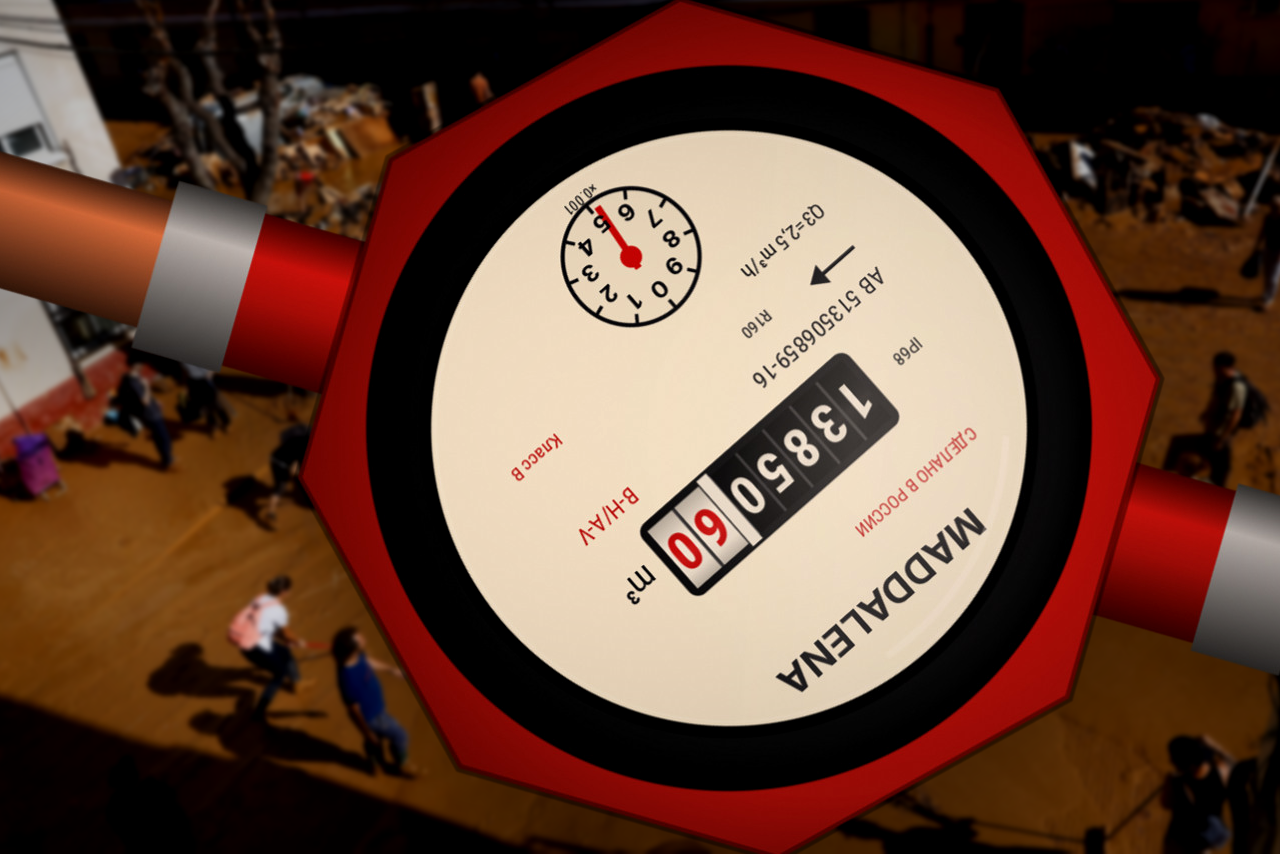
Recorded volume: 13850.605 m³
